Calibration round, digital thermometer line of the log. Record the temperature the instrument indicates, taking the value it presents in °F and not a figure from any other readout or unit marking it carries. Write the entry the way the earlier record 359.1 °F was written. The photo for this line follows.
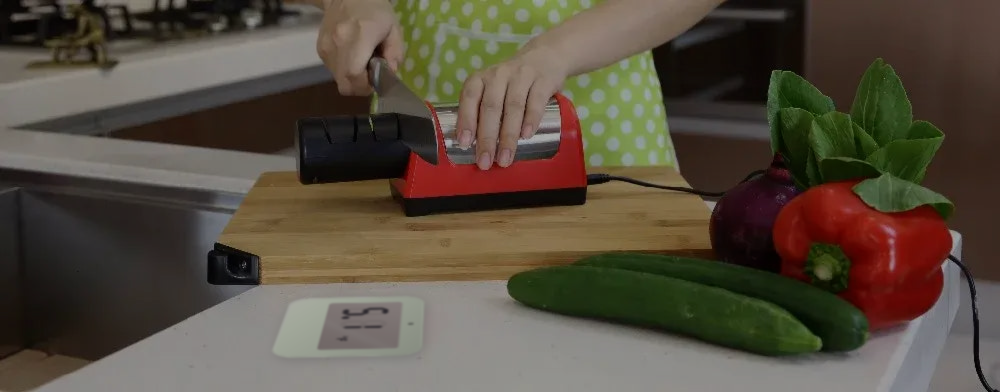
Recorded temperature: 5.1 °F
